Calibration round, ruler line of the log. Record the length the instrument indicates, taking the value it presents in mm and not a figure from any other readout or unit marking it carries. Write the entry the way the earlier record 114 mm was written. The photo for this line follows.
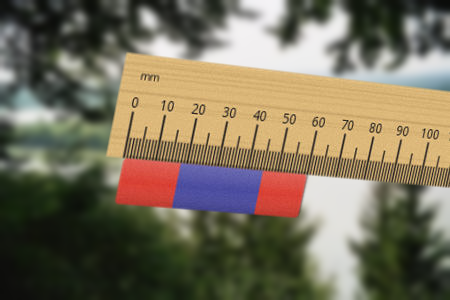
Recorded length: 60 mm
